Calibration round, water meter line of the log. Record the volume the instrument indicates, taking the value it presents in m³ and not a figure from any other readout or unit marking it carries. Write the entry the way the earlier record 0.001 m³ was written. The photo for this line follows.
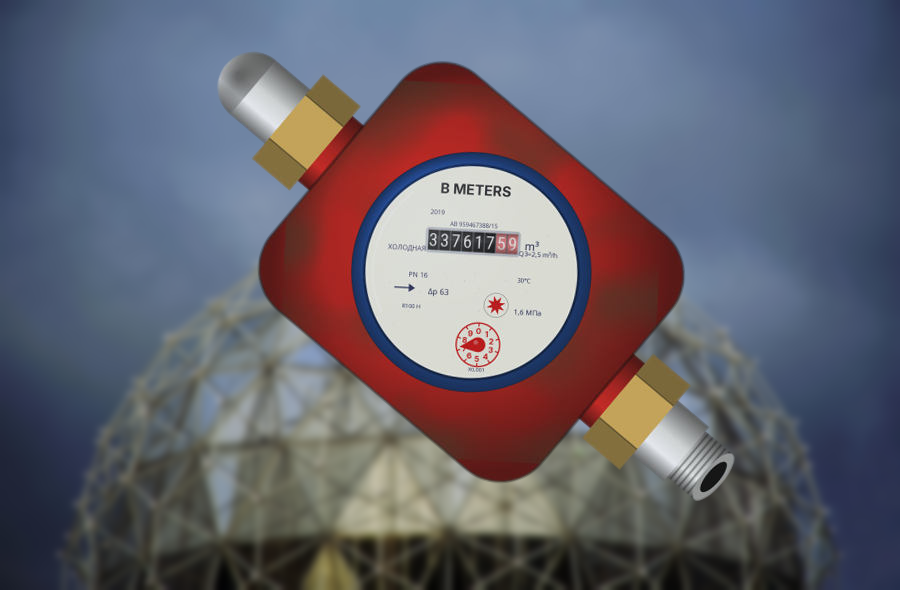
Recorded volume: 337617.597 m³
